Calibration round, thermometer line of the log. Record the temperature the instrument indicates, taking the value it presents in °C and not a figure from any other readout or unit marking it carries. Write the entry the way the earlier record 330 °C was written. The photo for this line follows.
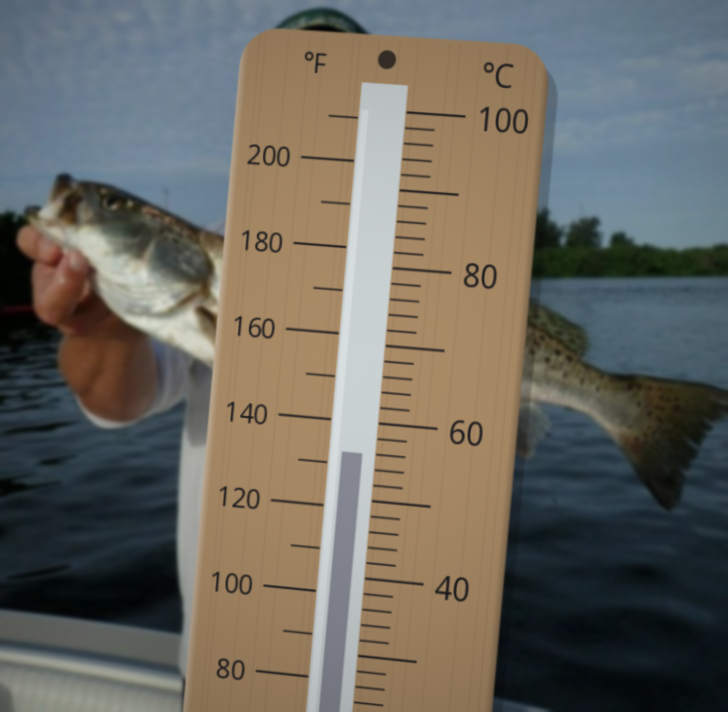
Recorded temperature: 56 °C
